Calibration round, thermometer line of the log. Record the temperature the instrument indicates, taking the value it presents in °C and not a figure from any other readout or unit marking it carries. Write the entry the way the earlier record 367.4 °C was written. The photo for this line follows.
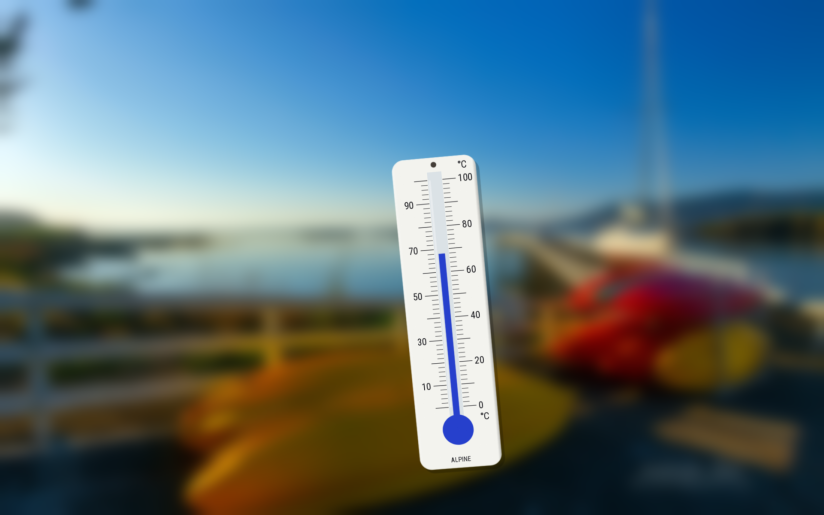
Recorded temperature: 68 °C
